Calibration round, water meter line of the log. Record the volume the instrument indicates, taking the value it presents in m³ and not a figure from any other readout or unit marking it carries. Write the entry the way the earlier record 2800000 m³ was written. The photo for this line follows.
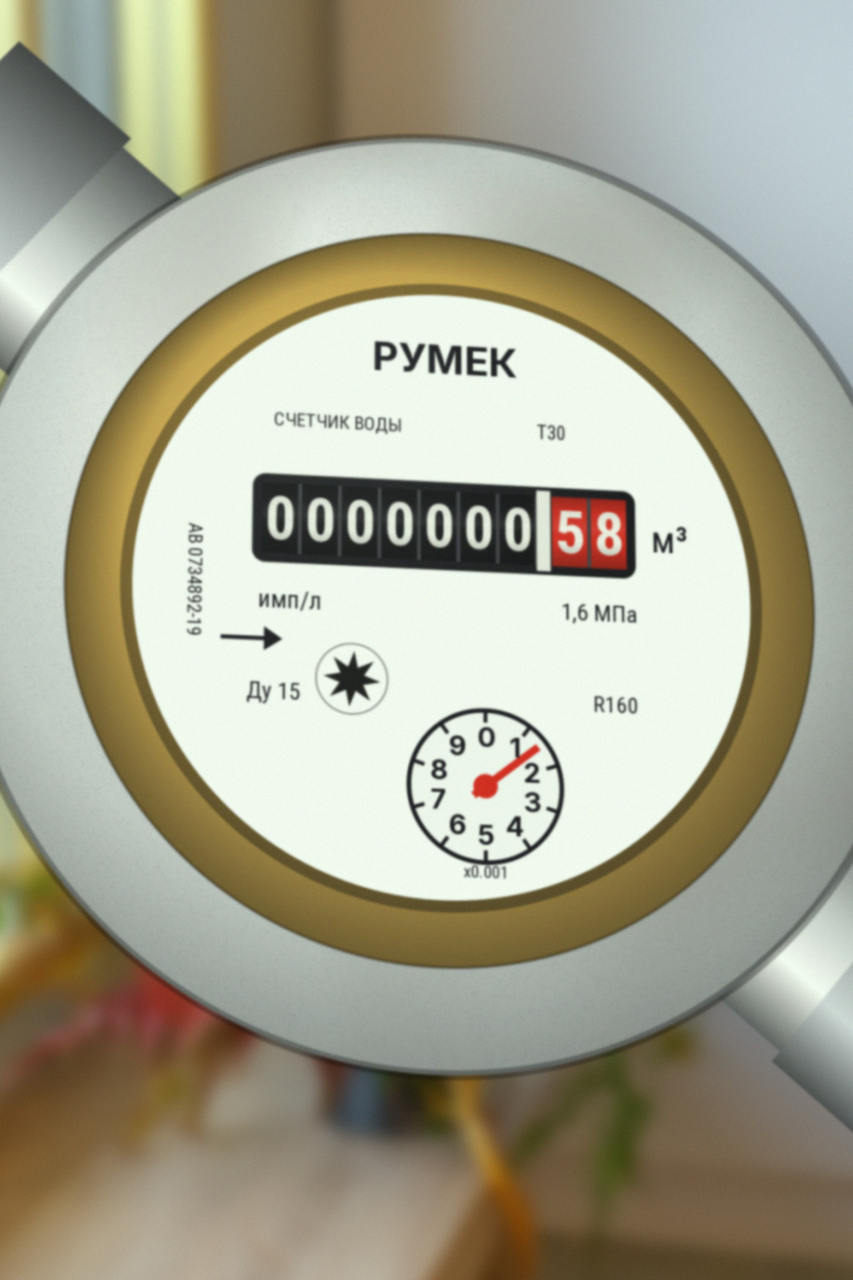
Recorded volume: 0.581 m³
